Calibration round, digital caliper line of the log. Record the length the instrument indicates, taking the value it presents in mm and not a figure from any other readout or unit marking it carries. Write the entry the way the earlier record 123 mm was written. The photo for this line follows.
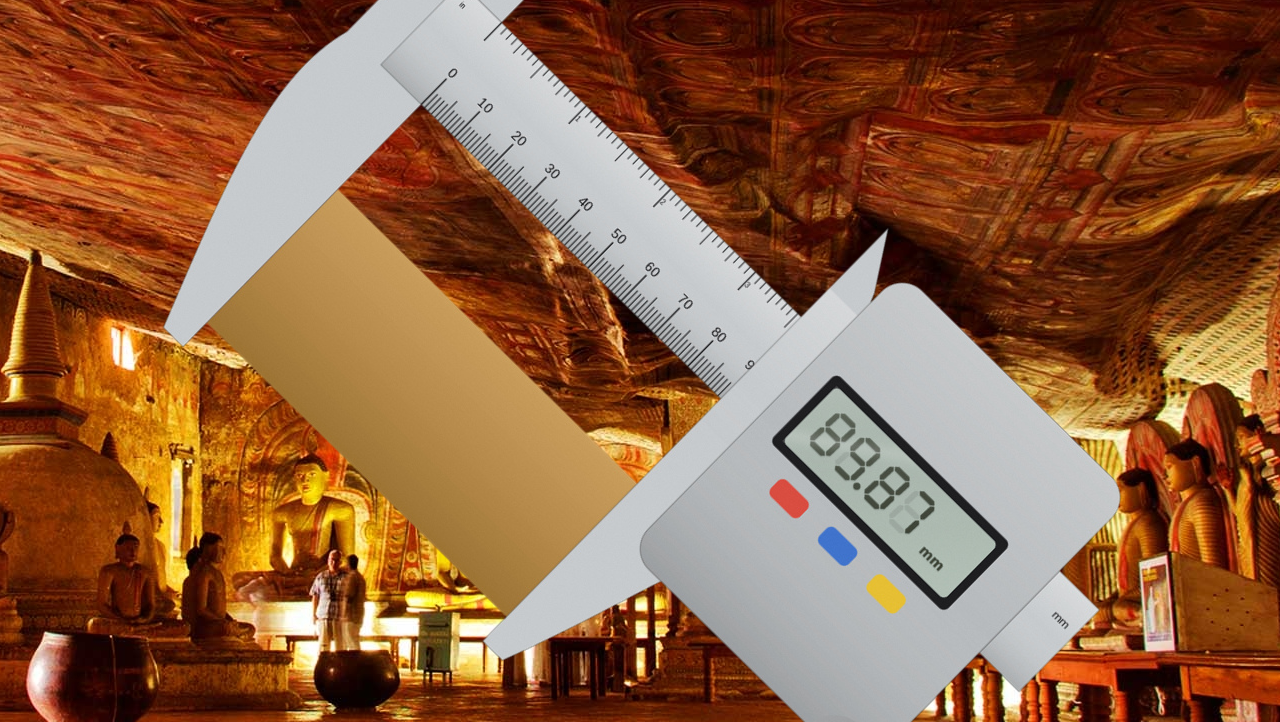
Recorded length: 89.87 mm
